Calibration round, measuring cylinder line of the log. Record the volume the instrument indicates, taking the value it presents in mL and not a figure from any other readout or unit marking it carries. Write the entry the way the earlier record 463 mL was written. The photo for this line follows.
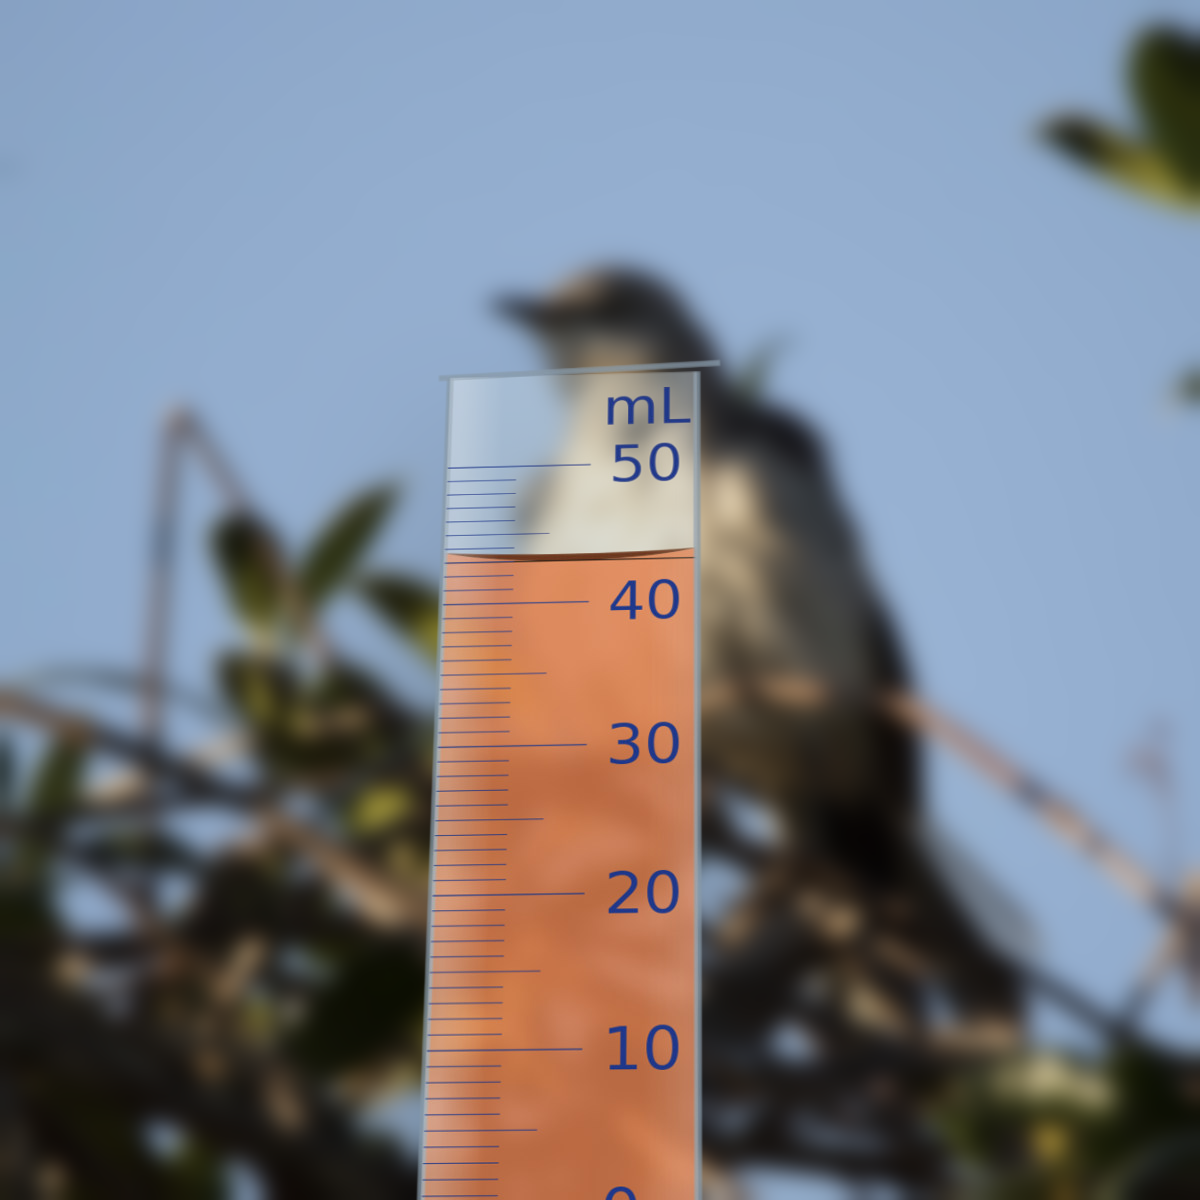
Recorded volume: 43 mL
